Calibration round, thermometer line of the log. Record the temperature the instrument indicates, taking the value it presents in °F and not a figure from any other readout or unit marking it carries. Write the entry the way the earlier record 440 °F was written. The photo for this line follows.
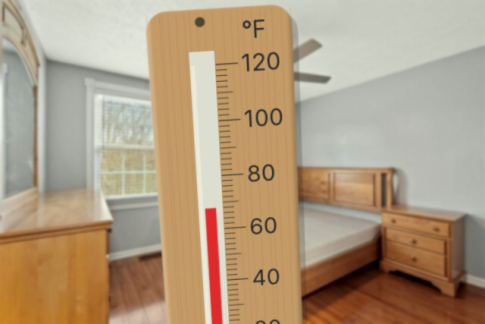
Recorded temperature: 68 °F
